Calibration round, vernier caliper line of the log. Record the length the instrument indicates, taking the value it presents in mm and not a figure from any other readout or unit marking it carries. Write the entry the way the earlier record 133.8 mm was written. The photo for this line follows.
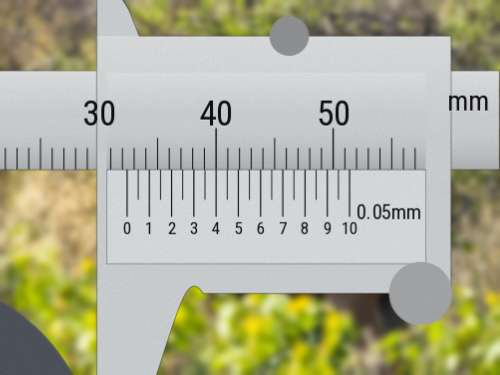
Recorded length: 32.4 mm
